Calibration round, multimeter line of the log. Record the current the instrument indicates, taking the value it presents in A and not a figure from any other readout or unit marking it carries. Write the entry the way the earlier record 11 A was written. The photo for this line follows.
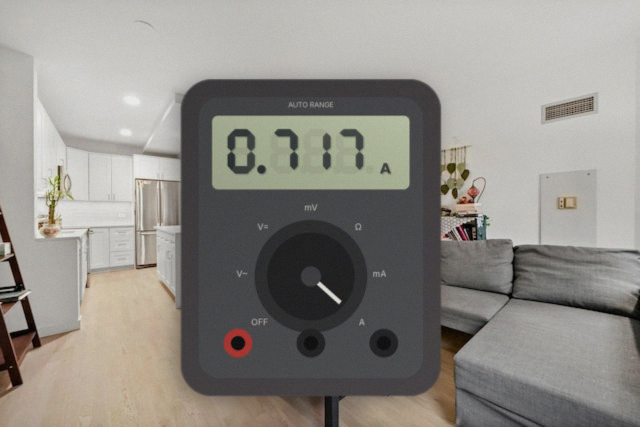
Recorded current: 0.717 A
